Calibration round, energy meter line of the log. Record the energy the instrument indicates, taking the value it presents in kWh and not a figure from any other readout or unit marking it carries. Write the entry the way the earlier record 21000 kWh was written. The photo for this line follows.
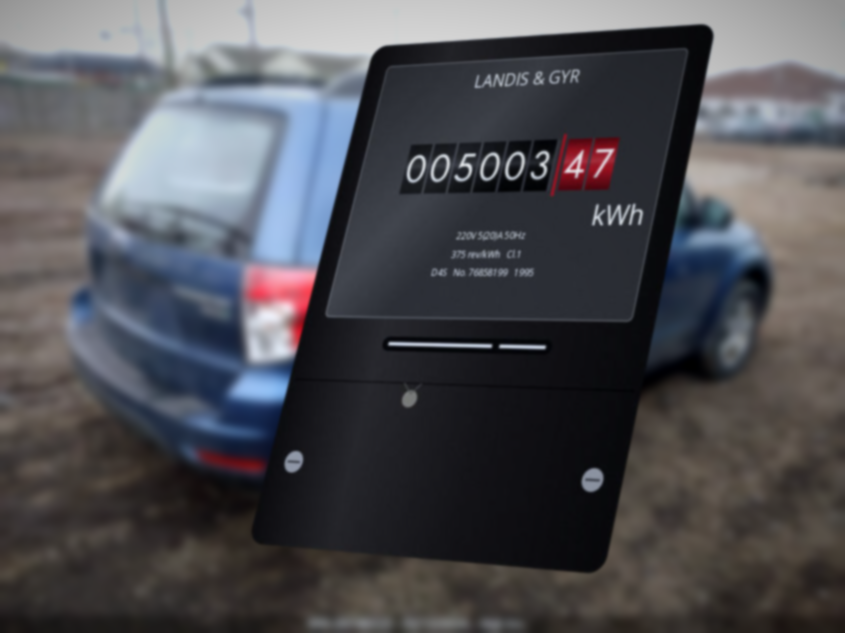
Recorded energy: 5003.47 kWh
